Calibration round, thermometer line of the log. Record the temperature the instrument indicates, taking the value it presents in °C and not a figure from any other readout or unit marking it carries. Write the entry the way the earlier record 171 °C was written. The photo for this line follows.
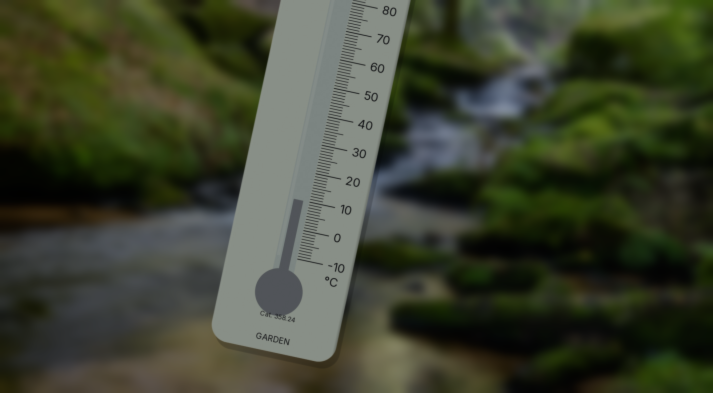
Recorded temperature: 10 °C
